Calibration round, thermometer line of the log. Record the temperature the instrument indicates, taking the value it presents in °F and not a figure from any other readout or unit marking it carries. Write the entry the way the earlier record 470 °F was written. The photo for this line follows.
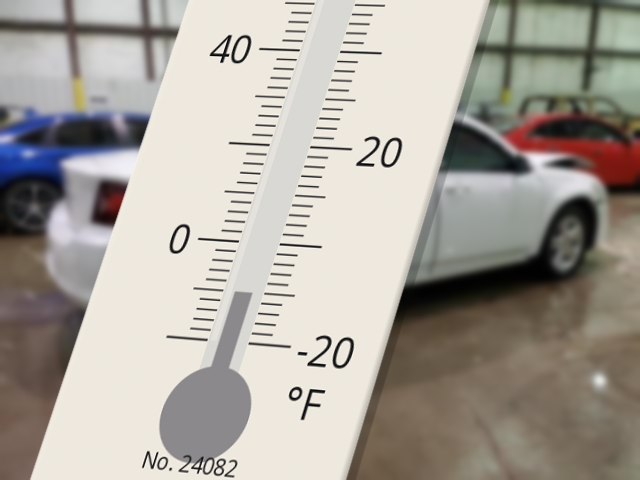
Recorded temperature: -10 °F
